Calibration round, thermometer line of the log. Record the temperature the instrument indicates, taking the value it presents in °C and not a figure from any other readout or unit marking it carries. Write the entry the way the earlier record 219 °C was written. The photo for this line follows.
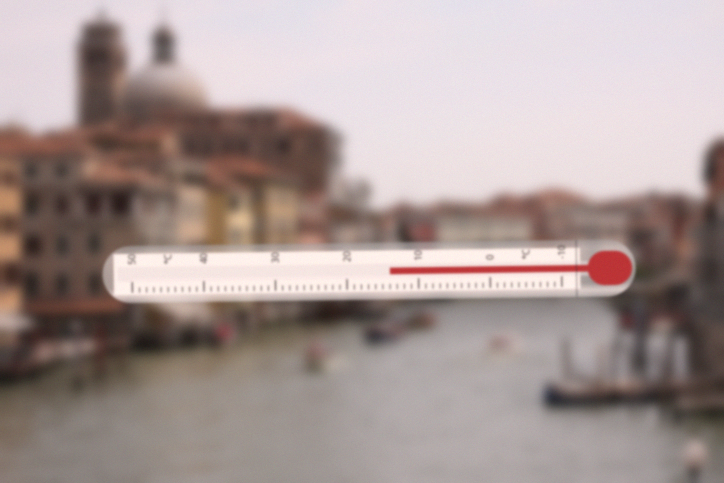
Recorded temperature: 14 °C
